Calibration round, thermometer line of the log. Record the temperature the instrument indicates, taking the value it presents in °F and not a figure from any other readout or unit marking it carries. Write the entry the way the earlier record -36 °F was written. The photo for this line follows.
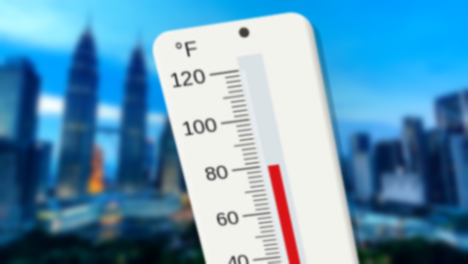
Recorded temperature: 80 °F
